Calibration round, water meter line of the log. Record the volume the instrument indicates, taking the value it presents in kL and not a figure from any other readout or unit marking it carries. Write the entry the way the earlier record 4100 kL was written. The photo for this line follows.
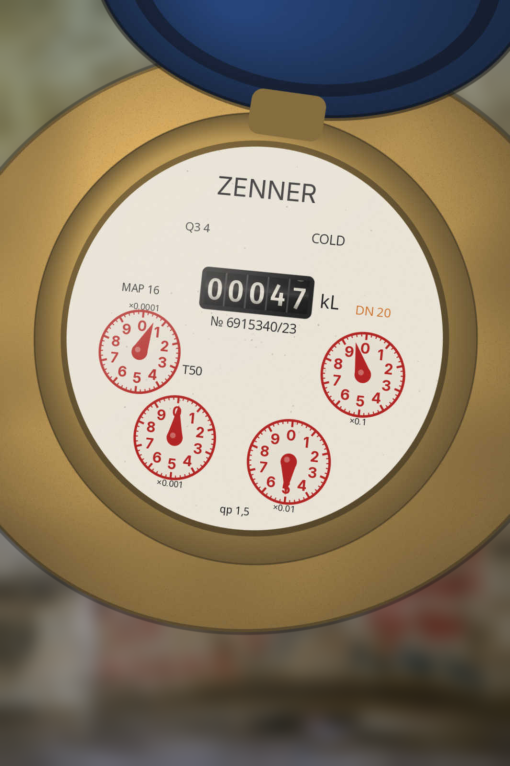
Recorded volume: 46.9500 kL
